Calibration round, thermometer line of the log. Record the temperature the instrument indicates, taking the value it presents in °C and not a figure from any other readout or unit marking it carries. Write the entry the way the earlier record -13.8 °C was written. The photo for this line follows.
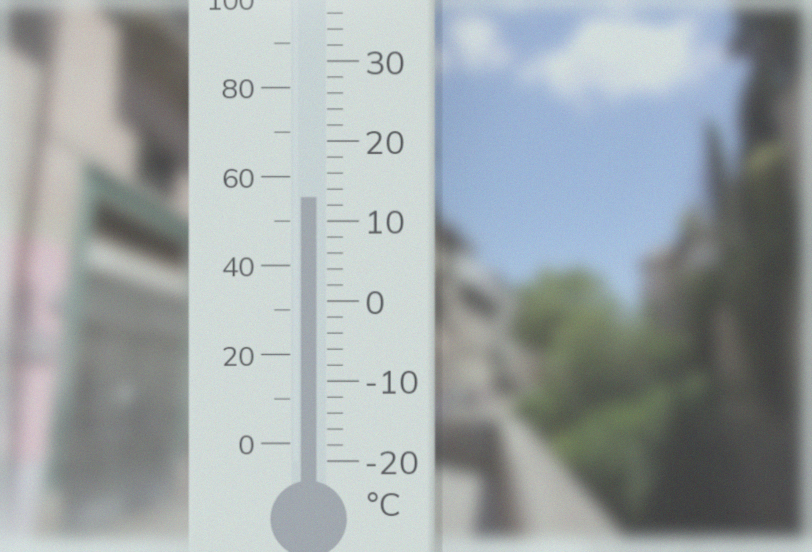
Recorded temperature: 13 °C
